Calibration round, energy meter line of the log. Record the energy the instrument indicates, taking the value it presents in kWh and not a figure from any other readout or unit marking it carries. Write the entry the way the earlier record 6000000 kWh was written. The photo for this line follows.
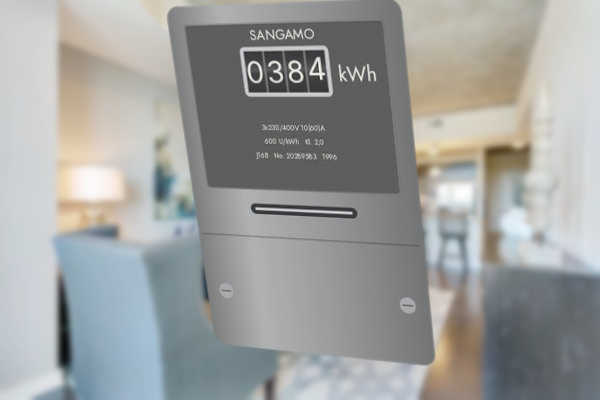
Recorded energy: 384 kWh
